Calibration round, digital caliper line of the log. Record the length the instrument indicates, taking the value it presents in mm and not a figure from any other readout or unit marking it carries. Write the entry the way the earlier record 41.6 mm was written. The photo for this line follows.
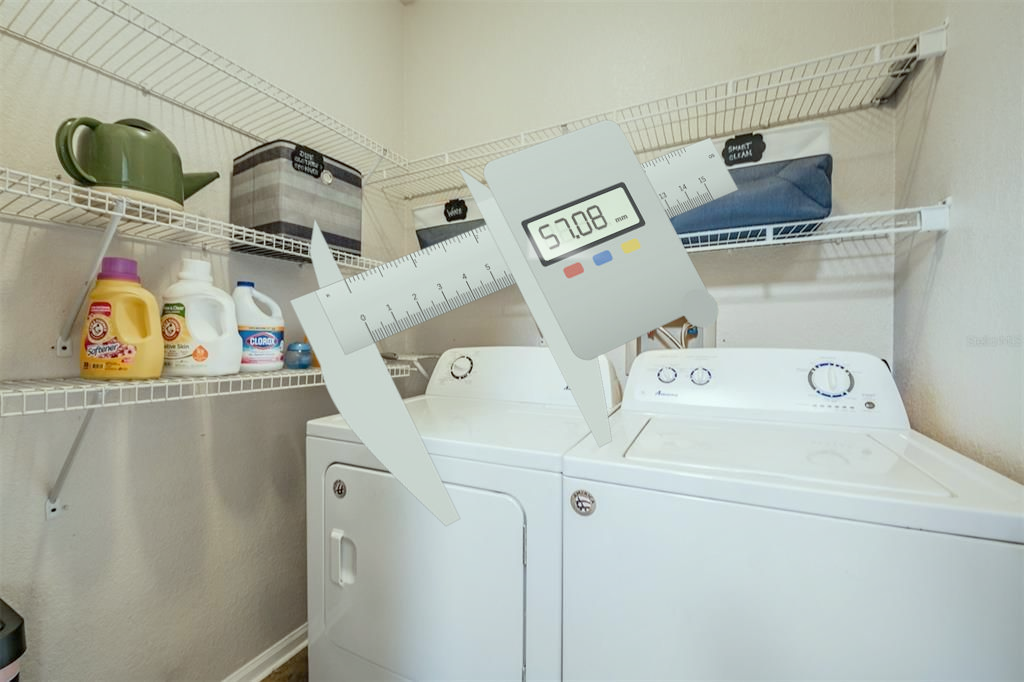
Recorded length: 57.08 mm
